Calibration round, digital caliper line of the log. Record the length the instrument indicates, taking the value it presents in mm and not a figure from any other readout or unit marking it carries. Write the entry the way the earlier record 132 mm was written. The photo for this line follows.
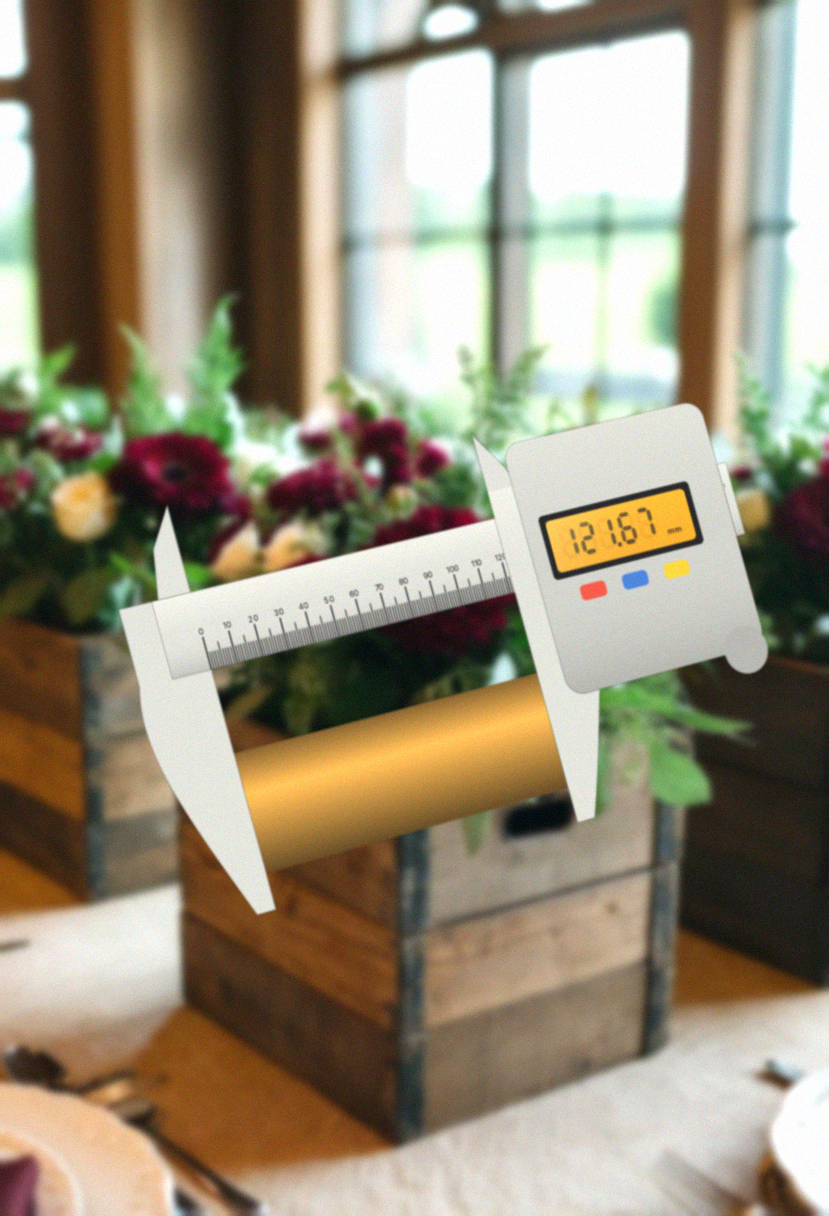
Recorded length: 121.67 mm
